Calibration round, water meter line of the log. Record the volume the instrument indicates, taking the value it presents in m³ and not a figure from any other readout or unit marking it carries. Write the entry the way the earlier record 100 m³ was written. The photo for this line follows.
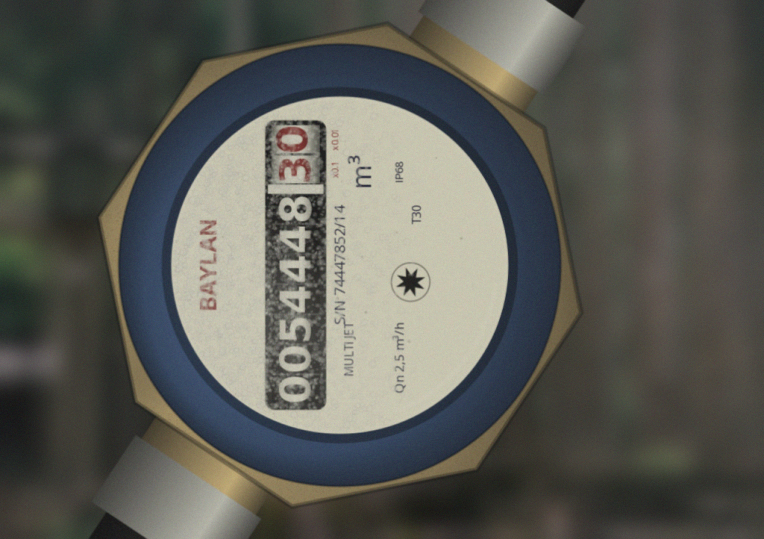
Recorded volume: 54448.30 m³
